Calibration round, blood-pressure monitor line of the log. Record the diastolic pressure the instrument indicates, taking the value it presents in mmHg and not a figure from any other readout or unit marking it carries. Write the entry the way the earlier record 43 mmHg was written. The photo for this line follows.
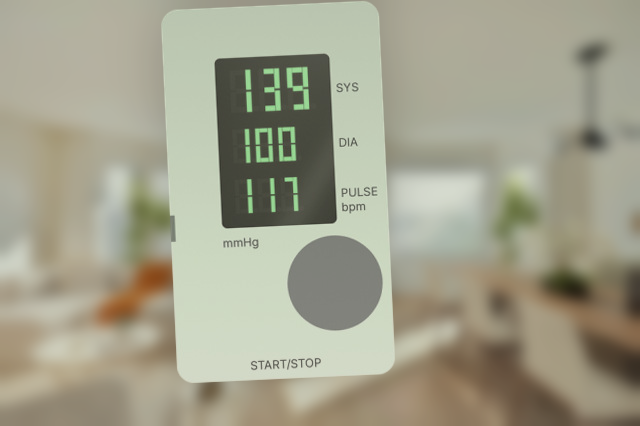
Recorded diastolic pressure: 100 mmHg
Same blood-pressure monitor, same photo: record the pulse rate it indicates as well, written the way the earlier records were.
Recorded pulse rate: 117 bpm
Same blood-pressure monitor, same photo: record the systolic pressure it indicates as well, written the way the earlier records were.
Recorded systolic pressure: 139 mmHg
